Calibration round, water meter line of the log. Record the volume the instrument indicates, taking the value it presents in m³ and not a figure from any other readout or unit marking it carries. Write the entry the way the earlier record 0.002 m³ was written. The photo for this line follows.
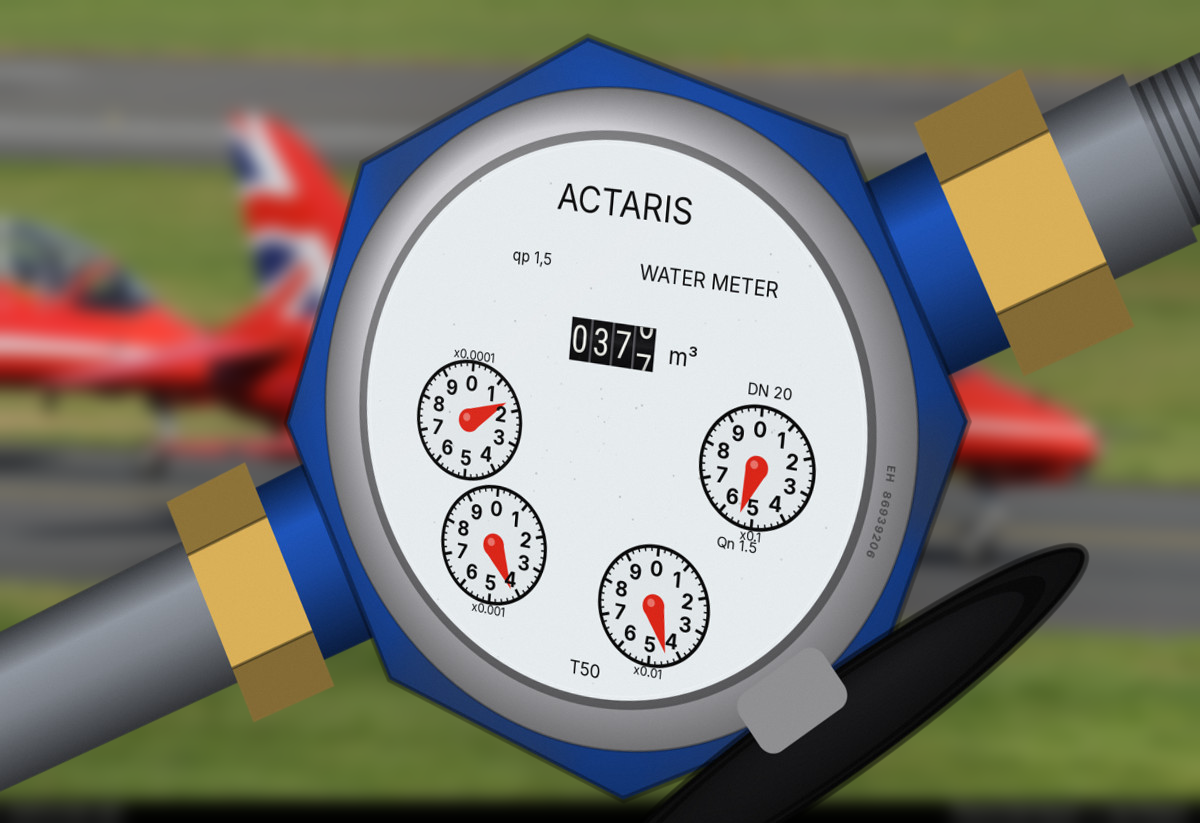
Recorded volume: 376.5441 m³
